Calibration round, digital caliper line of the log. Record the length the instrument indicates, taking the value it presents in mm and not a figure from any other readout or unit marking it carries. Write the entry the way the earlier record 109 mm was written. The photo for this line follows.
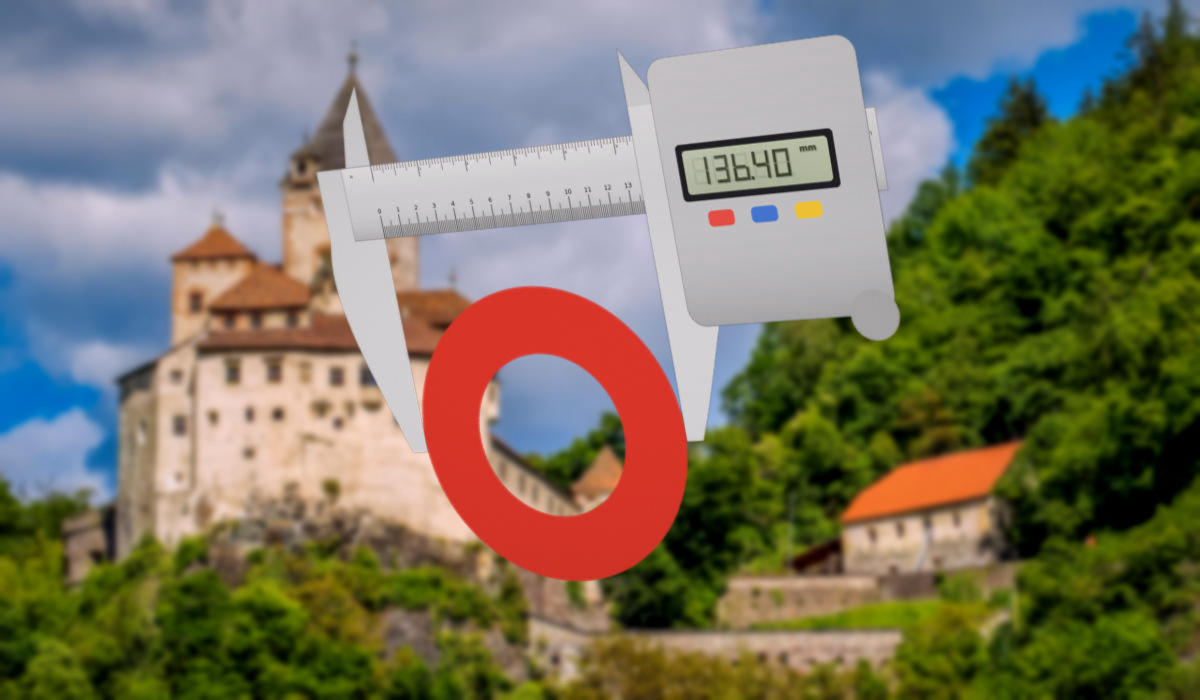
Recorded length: 136.40 mm
